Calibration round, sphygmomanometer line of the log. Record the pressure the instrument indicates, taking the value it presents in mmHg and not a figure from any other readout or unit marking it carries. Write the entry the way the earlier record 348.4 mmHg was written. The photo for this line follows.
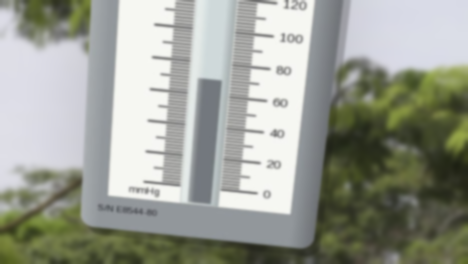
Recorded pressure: 70 mmHg
